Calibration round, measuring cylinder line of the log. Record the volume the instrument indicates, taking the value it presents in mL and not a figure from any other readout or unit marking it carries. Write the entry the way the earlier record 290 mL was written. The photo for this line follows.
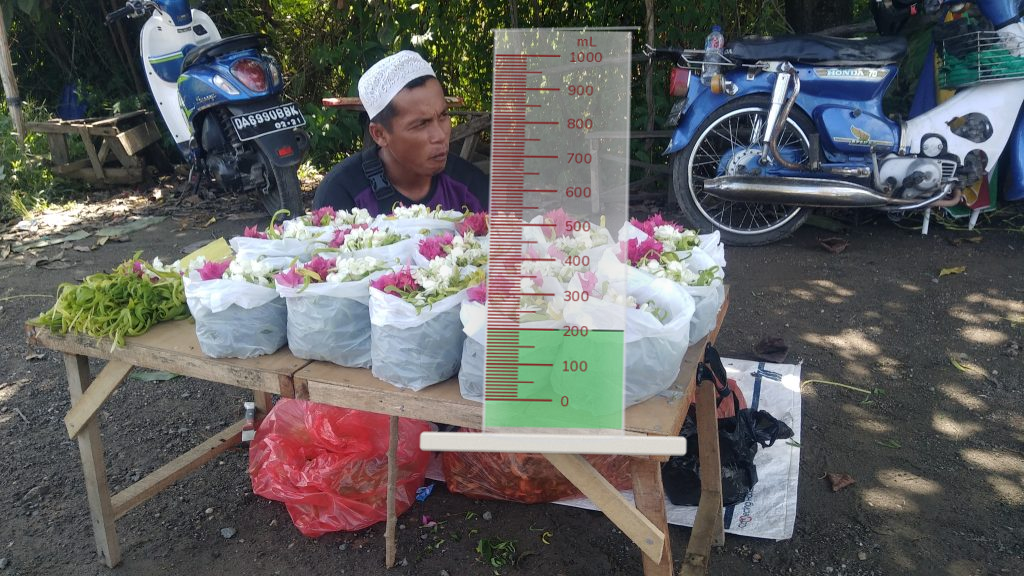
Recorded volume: 200 mL
